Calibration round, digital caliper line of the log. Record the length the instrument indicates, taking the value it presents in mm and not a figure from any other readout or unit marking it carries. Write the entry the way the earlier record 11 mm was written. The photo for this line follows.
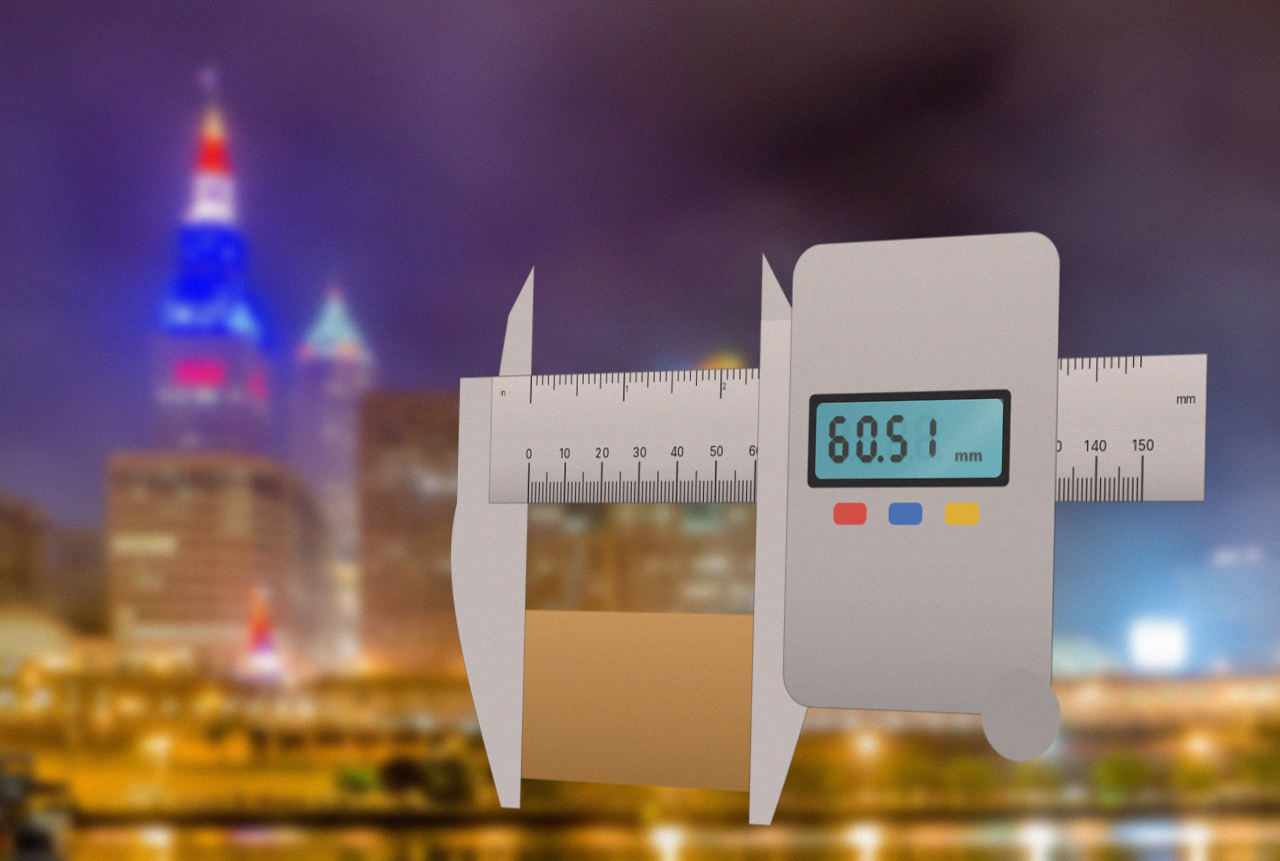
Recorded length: 60.51 mm
